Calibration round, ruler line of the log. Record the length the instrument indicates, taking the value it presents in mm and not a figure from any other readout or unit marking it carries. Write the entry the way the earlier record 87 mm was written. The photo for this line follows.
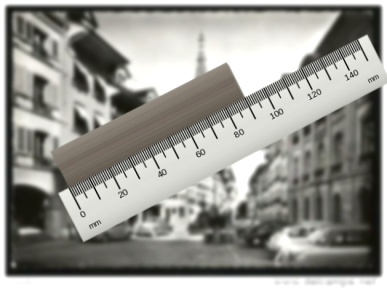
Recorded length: 90 mm
